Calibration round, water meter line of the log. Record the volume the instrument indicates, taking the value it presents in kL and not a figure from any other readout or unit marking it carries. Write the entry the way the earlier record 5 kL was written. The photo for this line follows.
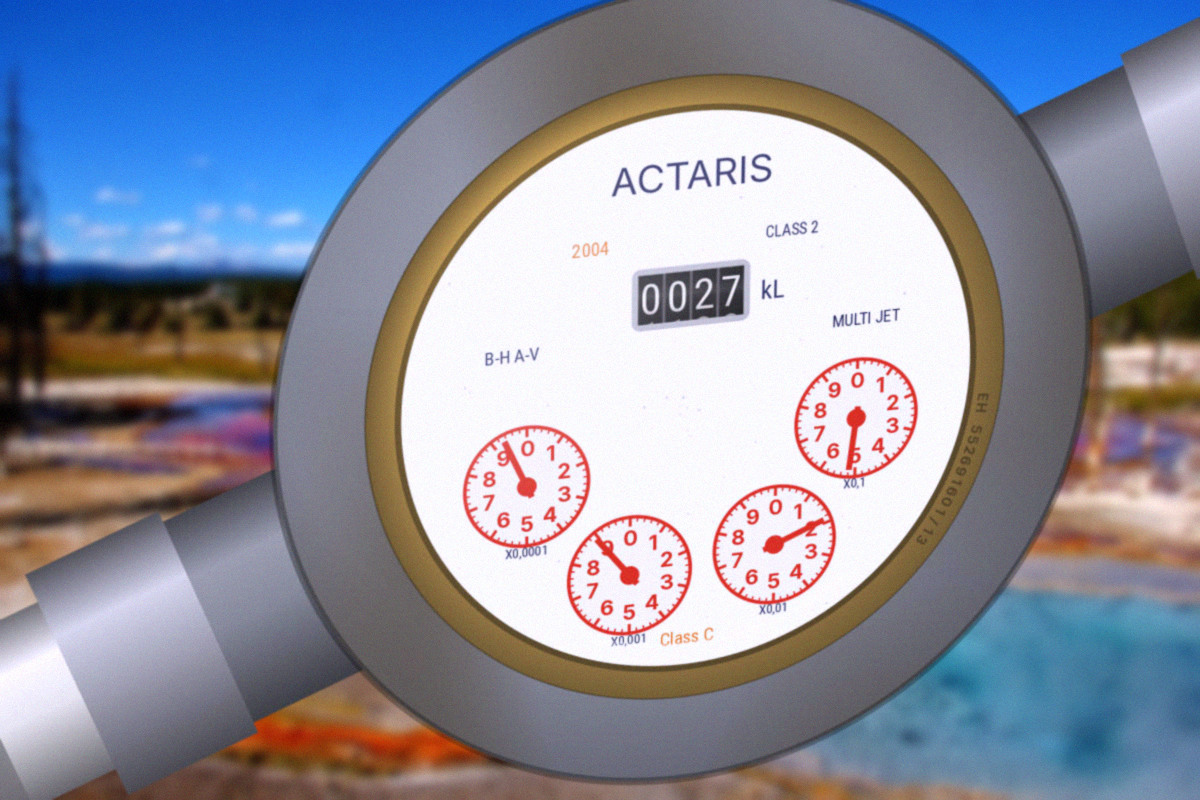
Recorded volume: 27.5189 kL
